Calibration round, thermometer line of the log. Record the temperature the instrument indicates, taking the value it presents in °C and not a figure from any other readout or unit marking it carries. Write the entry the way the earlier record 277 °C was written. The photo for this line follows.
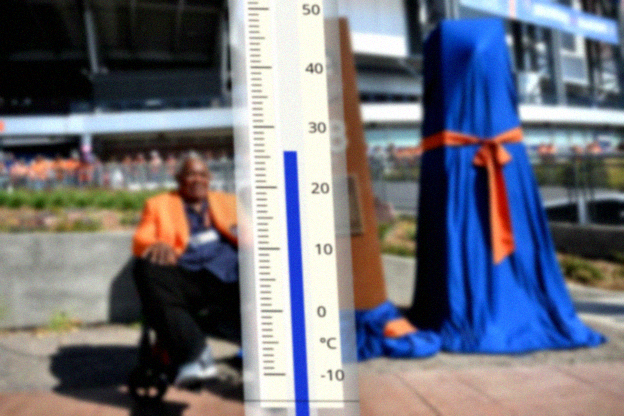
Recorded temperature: 26 °C
